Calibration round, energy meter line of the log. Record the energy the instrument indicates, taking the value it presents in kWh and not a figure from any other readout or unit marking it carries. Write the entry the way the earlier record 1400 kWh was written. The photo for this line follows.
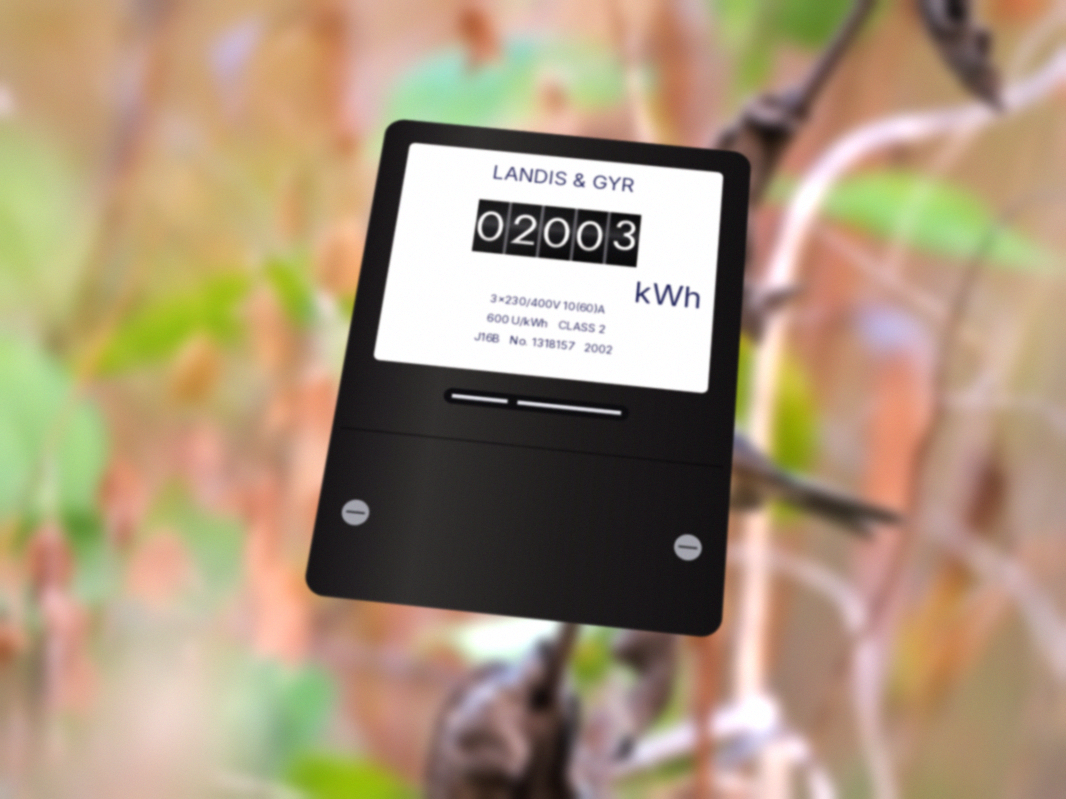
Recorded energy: 2003 kWh
